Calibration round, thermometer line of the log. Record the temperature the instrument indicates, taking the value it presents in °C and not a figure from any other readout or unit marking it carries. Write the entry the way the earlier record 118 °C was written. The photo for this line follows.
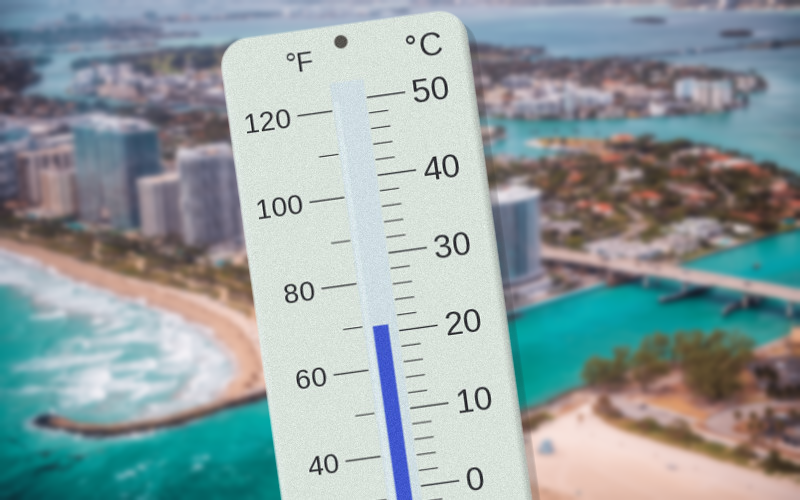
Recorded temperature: 21 °C
